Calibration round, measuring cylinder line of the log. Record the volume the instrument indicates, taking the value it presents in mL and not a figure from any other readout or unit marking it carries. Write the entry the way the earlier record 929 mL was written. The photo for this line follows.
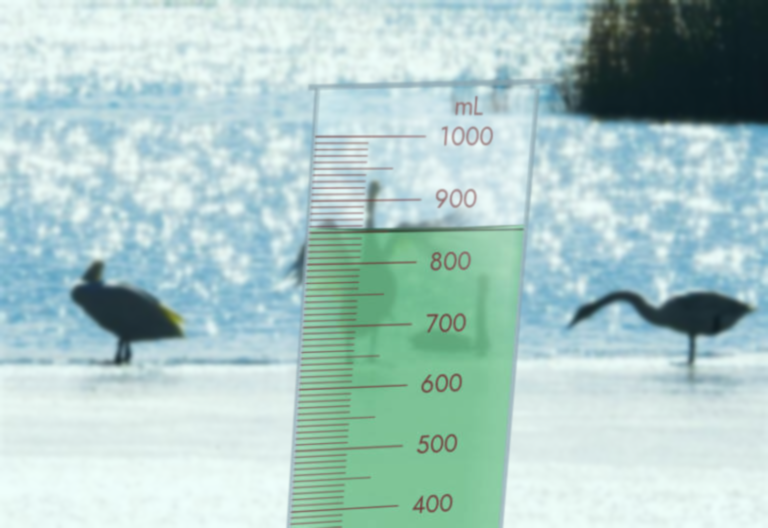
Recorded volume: 850 mL
